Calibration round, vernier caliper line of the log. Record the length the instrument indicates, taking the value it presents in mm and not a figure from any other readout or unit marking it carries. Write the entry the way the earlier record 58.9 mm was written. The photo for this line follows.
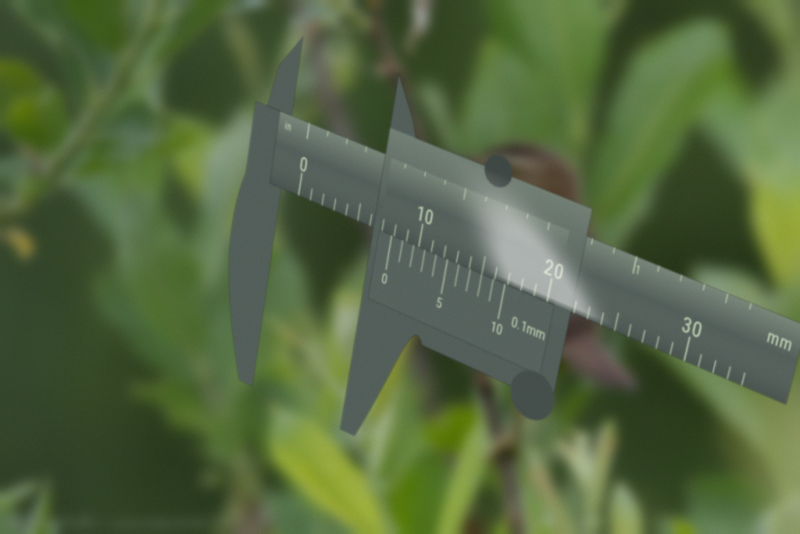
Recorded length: 7.8 mm
